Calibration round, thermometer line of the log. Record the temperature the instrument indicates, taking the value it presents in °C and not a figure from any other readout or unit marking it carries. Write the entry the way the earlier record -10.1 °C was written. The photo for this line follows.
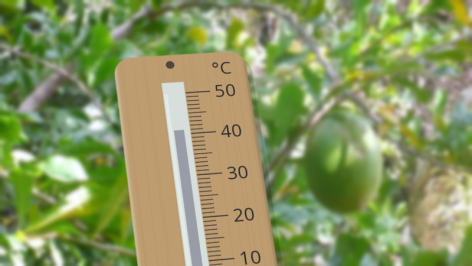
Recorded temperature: 41 °C
